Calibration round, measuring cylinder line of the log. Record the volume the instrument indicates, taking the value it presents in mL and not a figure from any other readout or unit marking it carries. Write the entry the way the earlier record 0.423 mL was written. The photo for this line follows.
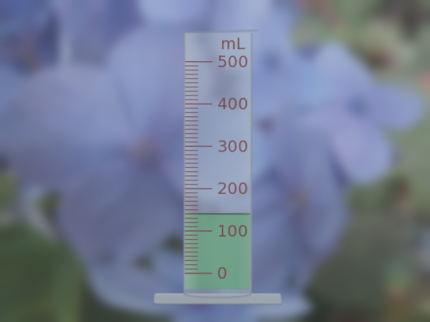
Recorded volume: 140 mL
